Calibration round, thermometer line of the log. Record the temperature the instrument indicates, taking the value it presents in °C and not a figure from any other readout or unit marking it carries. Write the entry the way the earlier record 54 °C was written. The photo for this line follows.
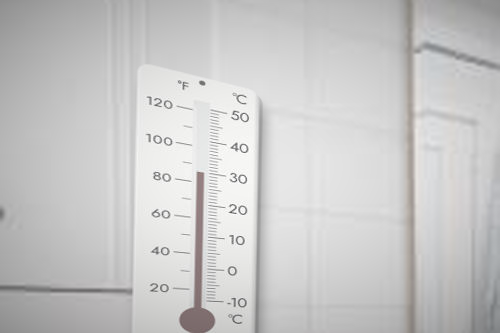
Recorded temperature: 30 °C
